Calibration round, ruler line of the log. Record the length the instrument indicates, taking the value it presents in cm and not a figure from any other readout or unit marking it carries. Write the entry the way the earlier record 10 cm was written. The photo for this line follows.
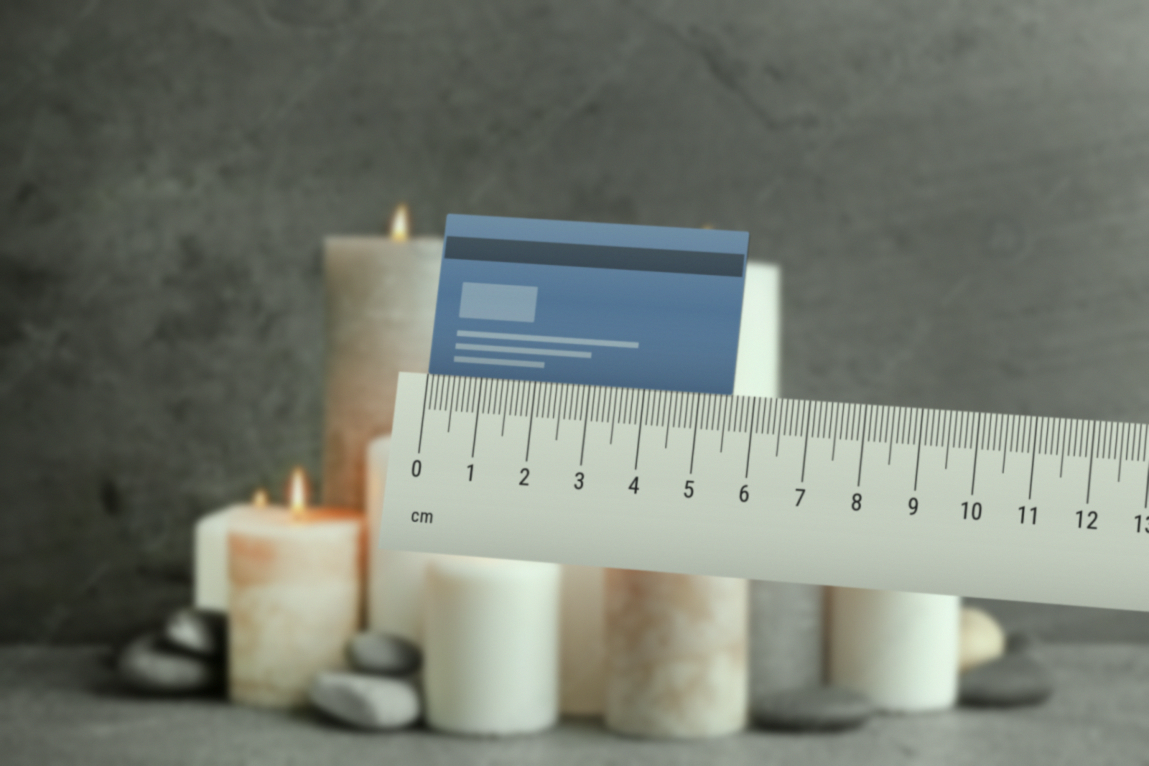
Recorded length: 5.6 cm
